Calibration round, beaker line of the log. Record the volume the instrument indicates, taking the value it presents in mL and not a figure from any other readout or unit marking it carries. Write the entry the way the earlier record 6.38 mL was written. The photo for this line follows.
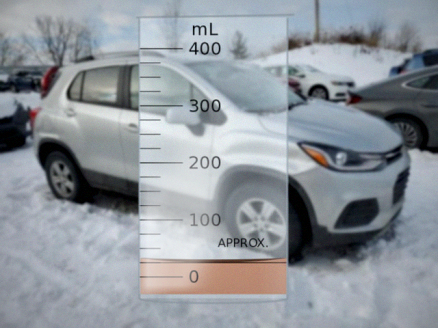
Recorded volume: 25 mL
